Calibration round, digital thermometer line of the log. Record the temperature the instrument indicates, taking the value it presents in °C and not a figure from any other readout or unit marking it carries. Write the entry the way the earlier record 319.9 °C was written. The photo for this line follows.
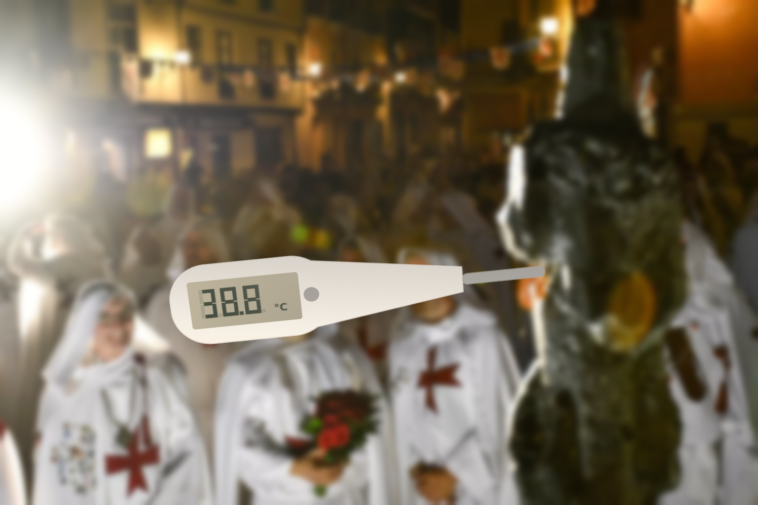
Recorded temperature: 38.8 °C
